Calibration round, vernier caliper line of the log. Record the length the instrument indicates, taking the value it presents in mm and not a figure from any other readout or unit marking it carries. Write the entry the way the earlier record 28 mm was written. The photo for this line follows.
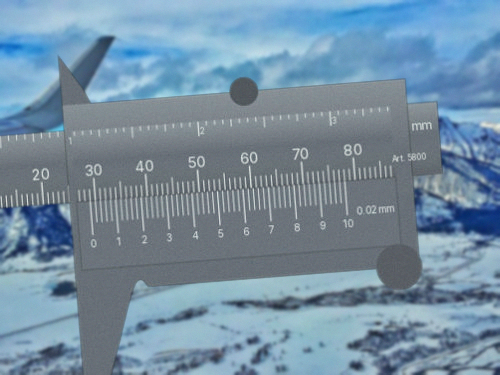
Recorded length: 29.0 mm
